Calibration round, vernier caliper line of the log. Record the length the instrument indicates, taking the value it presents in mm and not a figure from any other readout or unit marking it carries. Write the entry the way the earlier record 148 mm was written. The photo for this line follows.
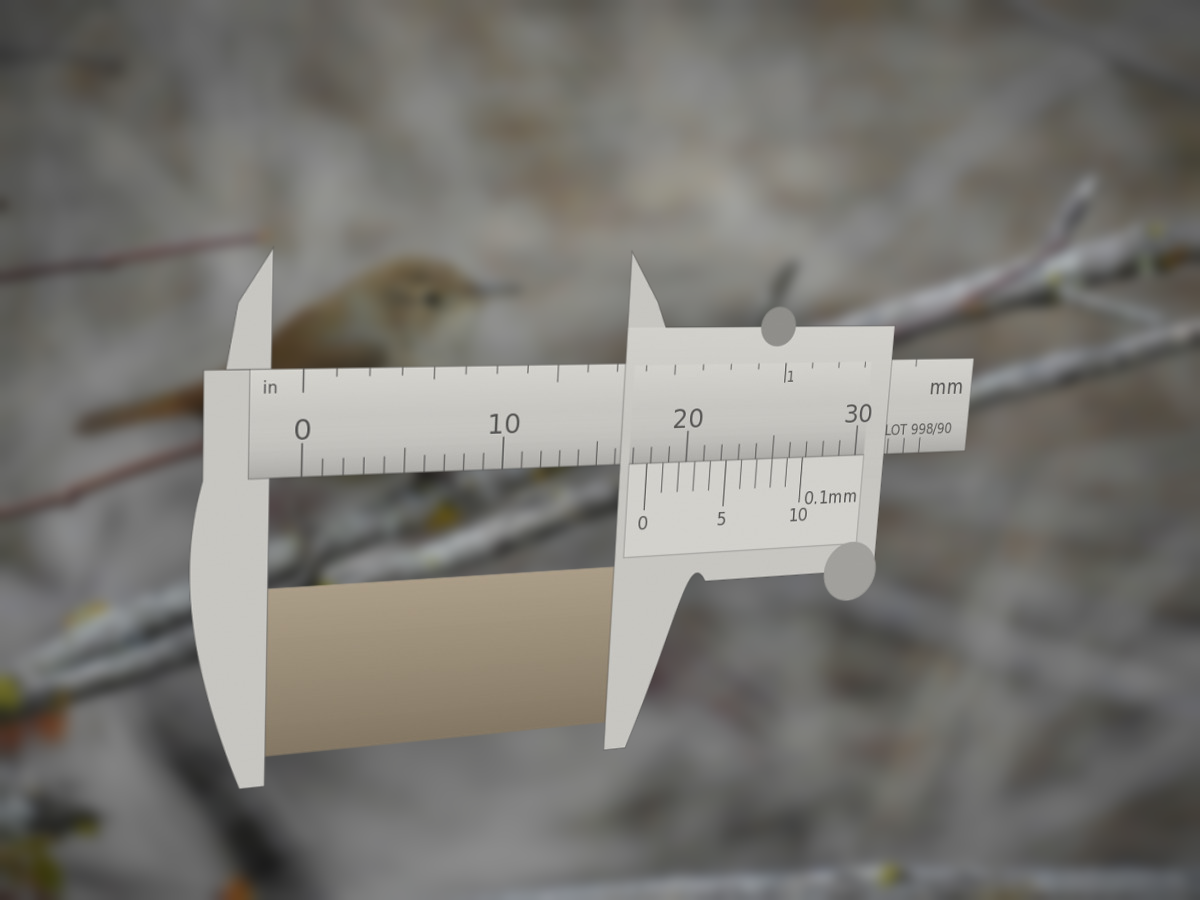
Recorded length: 17.8 mm
